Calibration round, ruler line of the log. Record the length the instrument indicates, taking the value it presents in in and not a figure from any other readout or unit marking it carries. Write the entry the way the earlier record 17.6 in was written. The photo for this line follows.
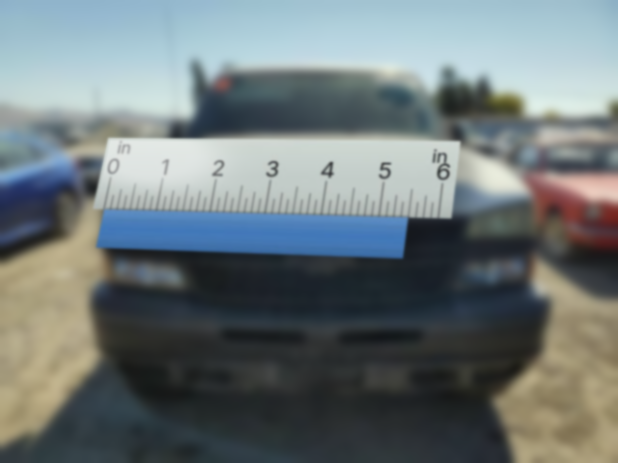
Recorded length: 5.5 in
